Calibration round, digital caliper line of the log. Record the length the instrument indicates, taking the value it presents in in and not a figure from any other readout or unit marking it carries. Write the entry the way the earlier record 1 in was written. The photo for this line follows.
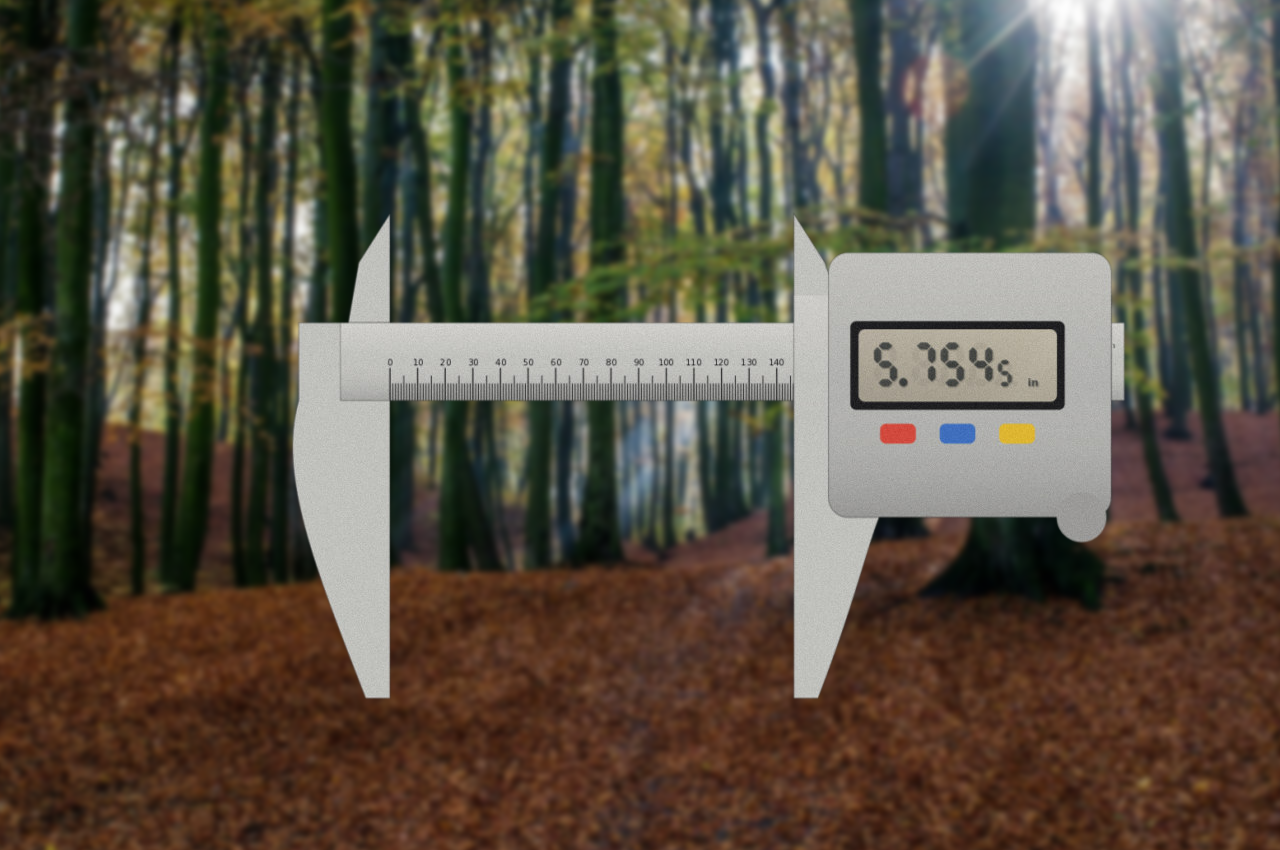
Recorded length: 5.7545 in
